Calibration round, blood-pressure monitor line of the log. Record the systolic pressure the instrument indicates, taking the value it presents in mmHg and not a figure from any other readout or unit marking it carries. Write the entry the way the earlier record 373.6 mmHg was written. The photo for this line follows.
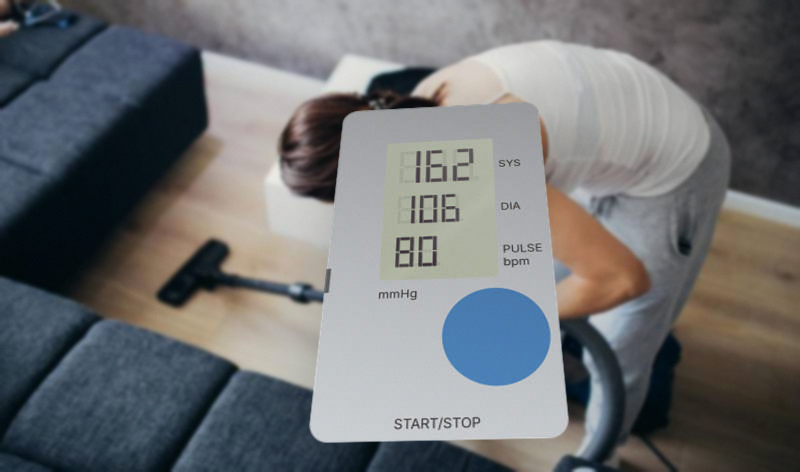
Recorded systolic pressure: 162 mmHg
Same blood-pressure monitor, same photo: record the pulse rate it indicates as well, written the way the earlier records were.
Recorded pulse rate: 80 bpm
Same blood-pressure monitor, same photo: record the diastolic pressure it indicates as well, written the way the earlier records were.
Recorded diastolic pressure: 106 mmHg
